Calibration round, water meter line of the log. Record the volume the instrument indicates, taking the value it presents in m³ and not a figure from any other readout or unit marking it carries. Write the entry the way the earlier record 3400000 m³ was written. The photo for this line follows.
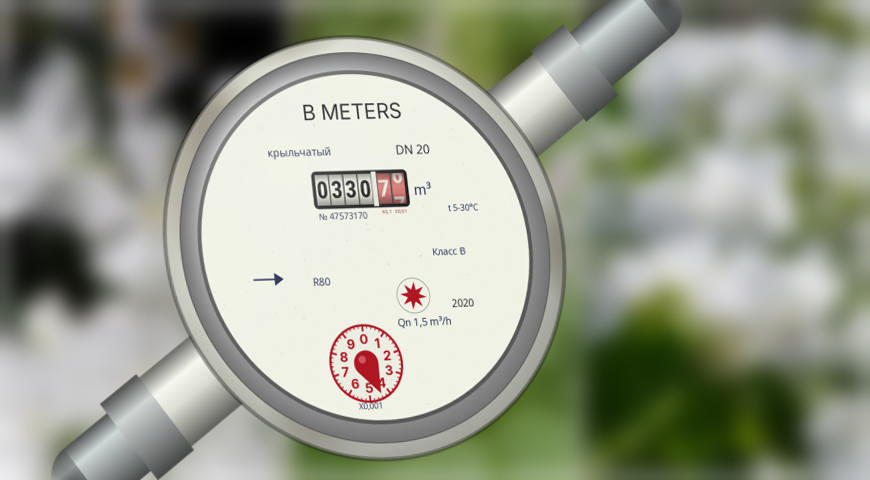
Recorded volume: 330.764 m³
